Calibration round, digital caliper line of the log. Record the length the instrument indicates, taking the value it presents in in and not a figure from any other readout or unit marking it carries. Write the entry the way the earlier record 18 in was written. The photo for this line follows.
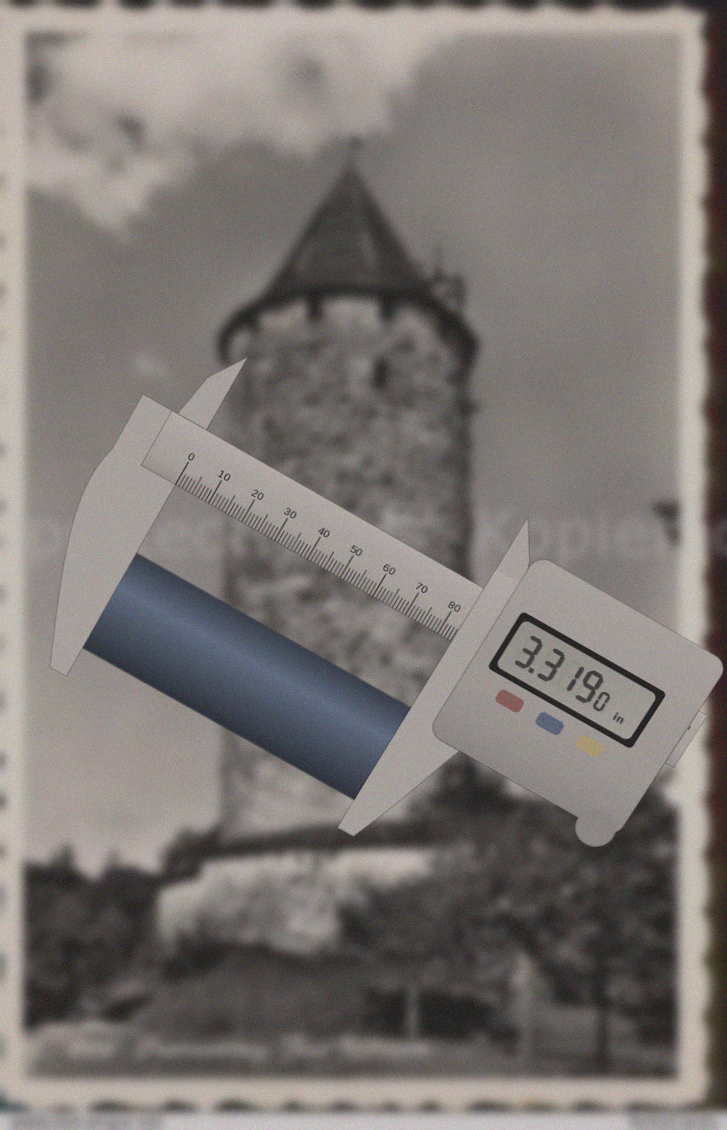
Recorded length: 3.3190 in
